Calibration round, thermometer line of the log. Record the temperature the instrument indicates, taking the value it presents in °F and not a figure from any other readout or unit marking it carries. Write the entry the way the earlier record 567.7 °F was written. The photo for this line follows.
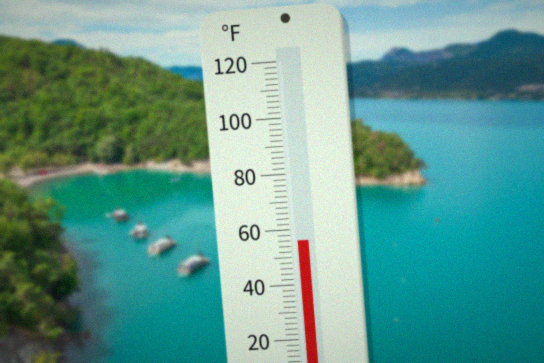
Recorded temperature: 56 °F
